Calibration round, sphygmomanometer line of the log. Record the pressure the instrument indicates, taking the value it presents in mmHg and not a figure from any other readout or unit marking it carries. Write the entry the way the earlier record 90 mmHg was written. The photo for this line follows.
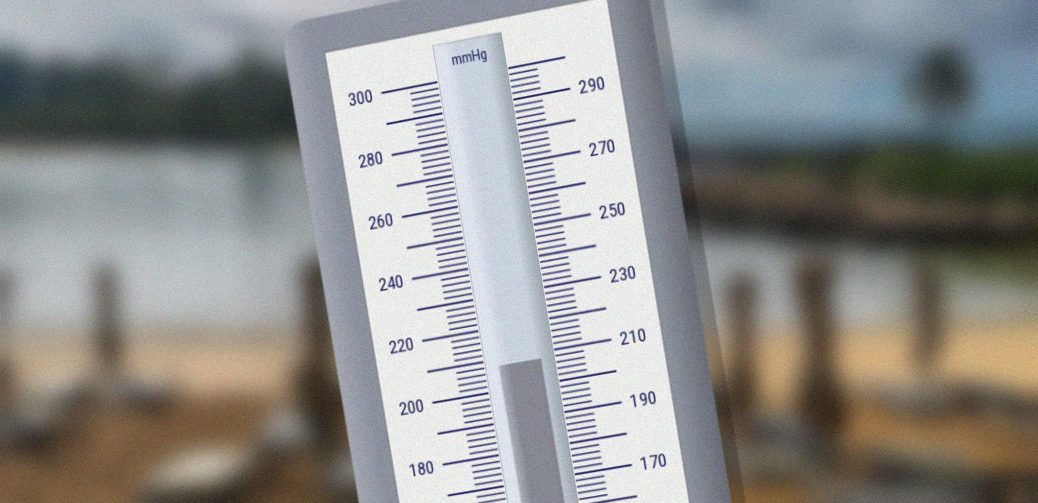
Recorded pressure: 208 mmHg
